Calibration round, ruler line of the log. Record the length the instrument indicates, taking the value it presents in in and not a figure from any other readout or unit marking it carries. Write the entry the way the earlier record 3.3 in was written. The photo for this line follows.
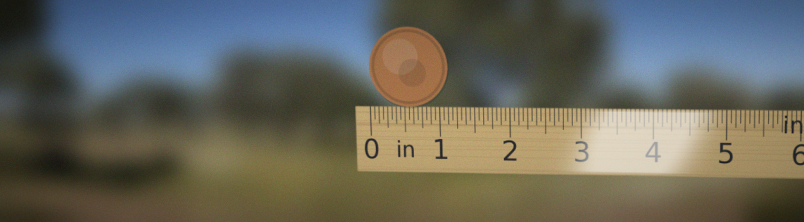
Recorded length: 1.125 in
